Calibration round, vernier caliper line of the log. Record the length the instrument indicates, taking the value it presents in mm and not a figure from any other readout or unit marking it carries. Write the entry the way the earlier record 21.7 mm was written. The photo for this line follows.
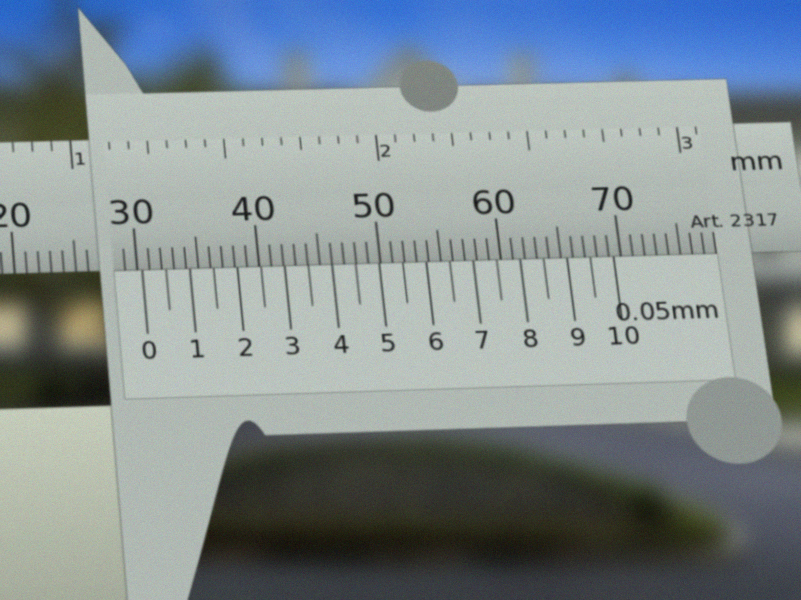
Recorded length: 30.4 mm
